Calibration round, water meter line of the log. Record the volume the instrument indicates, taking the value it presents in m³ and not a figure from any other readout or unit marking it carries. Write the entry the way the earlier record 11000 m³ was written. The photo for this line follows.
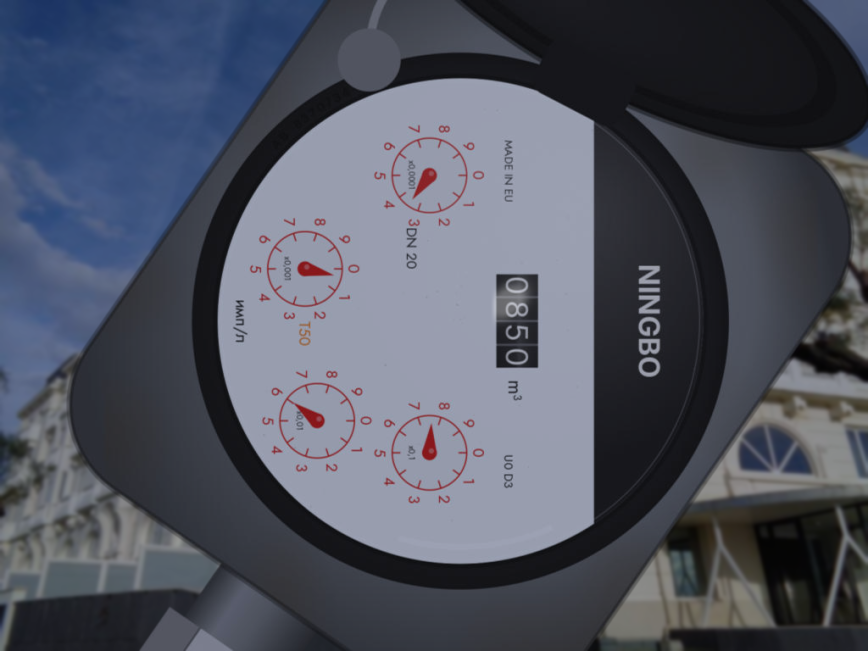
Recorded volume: 850.7603 m³
